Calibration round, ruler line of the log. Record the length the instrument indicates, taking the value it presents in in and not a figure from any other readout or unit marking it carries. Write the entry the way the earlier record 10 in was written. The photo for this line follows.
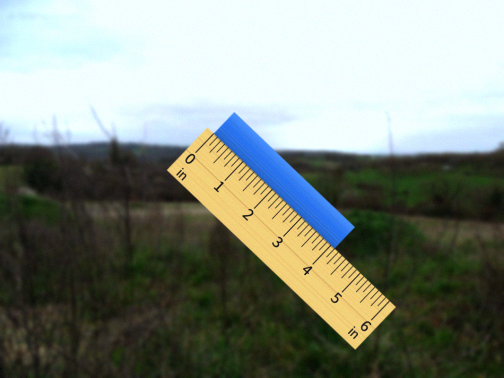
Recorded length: 4.125 in
